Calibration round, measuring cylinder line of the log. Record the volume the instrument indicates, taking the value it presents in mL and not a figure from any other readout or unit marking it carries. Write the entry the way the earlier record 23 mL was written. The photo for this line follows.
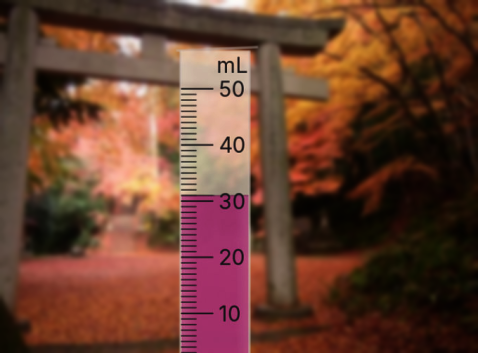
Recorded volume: 31 mL
